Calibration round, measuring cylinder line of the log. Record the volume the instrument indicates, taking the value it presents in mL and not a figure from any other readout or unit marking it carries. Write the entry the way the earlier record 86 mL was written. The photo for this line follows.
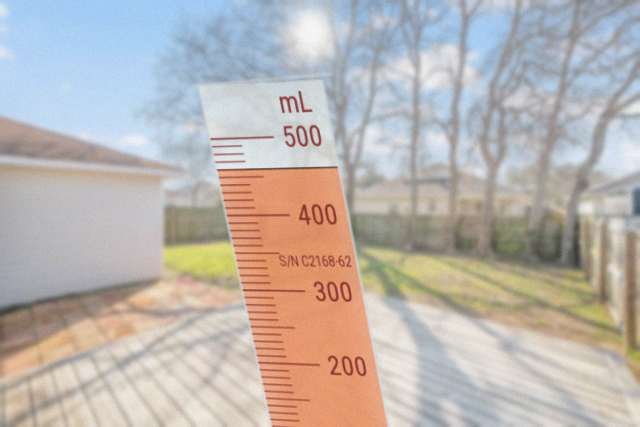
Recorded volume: 460 mL
